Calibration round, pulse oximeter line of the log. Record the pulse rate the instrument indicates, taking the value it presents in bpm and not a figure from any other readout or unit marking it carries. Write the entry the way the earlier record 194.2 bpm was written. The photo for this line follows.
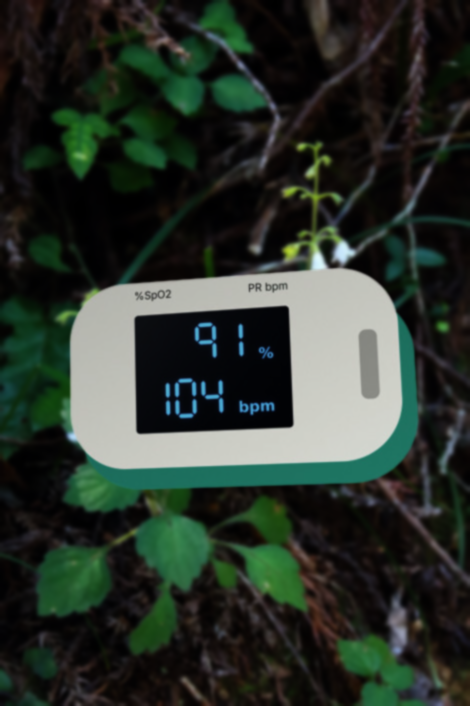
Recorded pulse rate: 104 bpm
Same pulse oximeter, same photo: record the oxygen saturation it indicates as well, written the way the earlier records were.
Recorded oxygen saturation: 91 %
